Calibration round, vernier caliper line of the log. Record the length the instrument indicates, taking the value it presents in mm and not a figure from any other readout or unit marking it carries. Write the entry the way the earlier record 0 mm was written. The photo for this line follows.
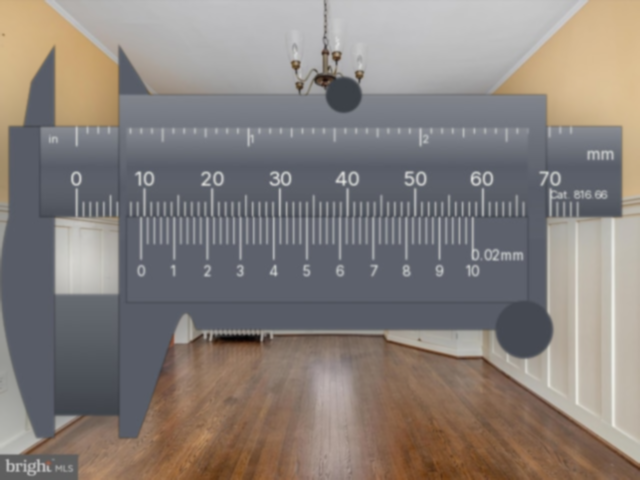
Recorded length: 9.5 mm
